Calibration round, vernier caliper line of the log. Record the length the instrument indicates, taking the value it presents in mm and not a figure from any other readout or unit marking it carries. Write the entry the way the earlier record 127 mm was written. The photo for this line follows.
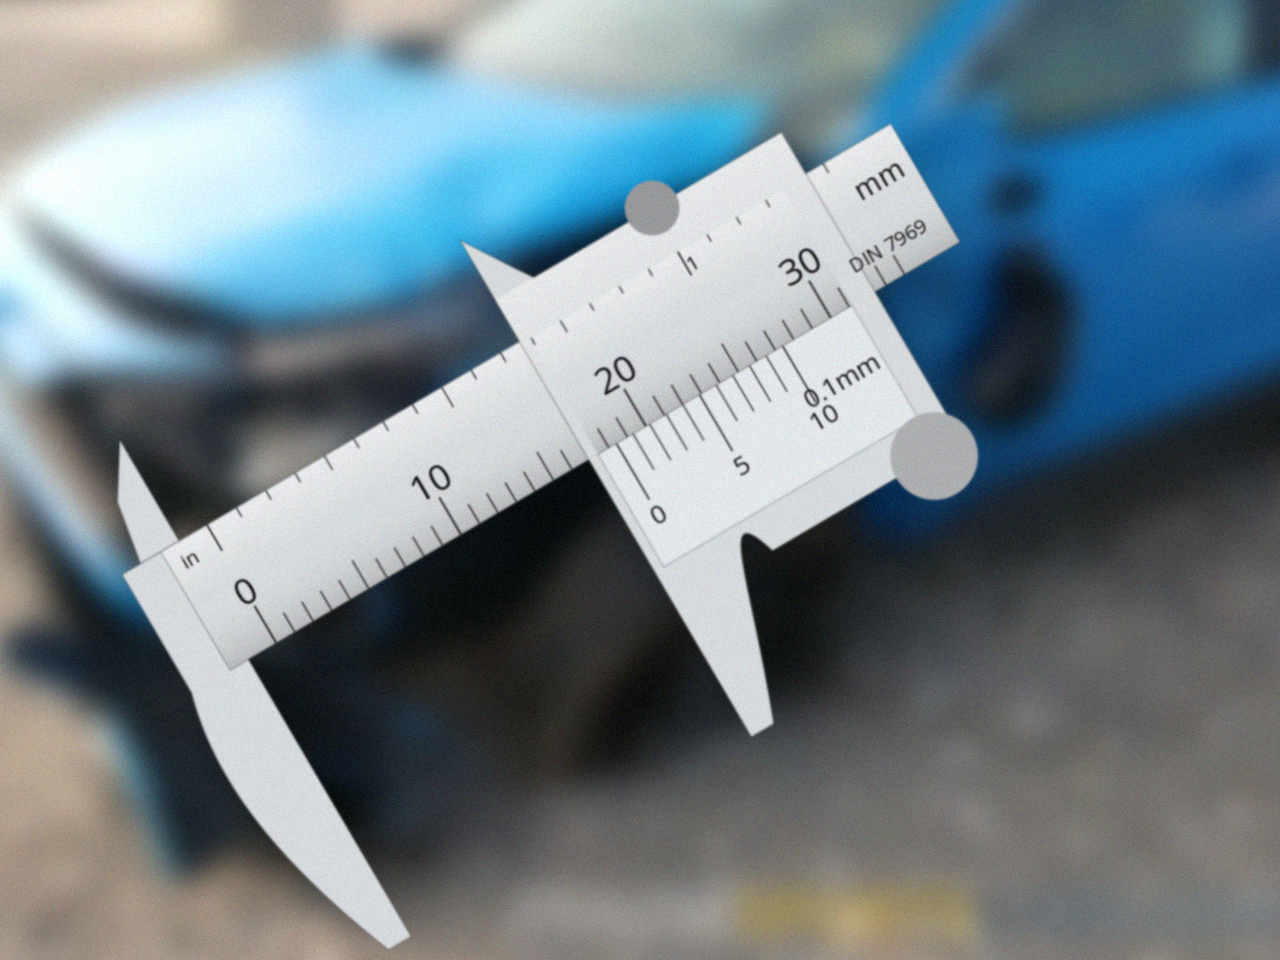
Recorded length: 18.4 mm
